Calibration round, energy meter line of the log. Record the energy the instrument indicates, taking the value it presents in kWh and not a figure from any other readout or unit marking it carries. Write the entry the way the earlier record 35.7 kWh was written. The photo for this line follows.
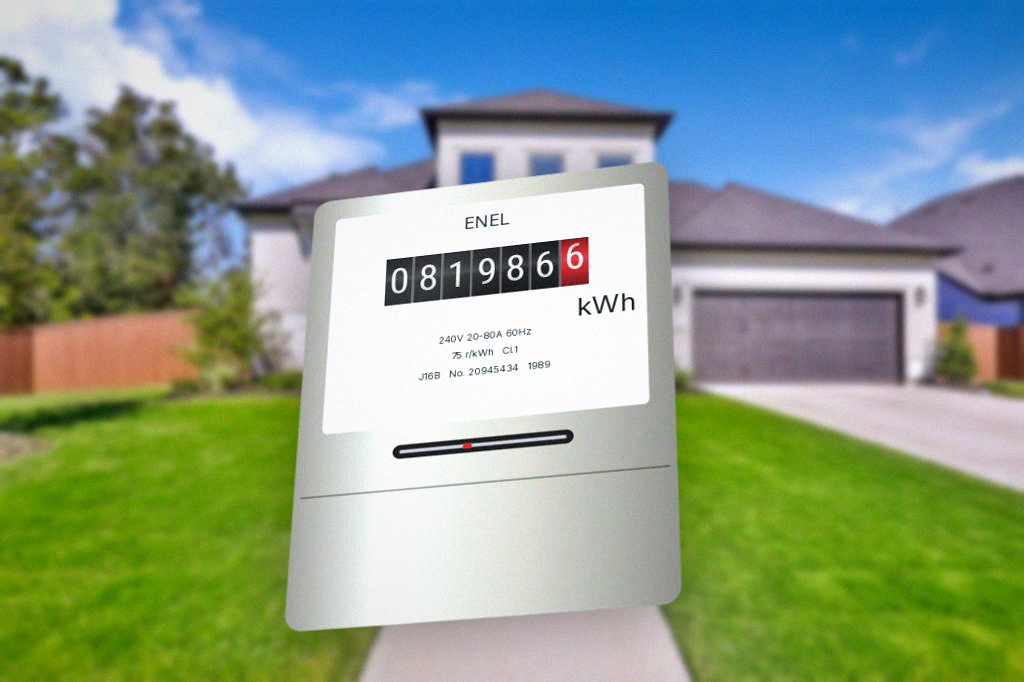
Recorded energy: 81986.6 kWh
